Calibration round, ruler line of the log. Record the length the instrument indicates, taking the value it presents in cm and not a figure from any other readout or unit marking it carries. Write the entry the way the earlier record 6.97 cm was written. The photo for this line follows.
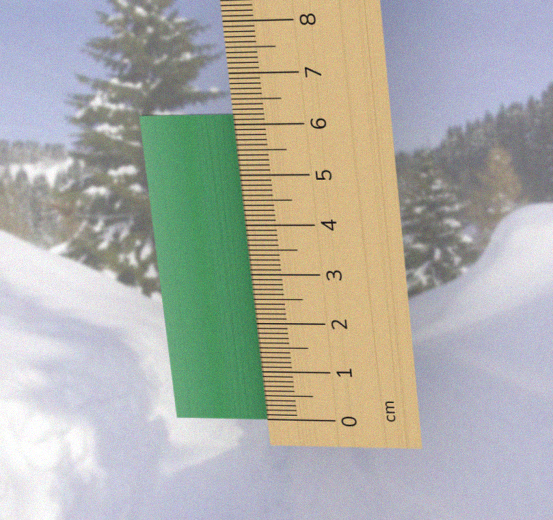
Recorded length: 6.2 cm
